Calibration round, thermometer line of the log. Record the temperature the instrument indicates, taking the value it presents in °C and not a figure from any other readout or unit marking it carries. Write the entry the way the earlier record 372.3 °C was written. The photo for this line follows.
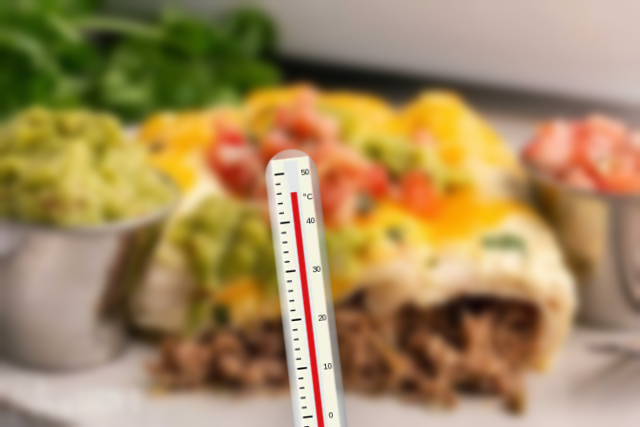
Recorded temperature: 46 °C
